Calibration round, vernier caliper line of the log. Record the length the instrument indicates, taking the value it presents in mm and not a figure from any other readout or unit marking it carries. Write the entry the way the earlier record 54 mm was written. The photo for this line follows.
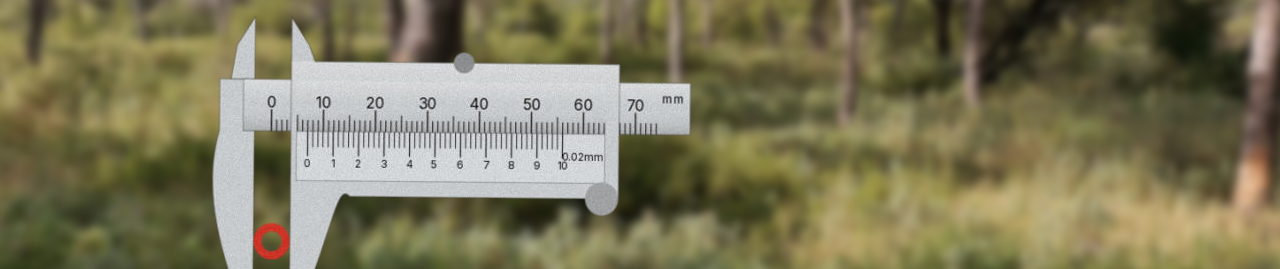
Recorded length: 7.0 mm
